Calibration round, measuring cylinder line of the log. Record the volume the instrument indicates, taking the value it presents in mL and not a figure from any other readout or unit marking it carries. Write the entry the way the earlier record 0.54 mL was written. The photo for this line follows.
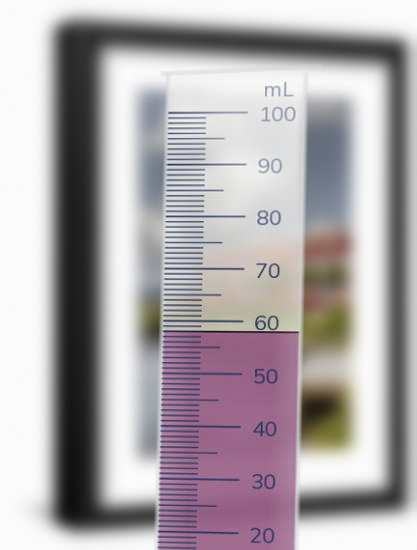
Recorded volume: 58 mL
